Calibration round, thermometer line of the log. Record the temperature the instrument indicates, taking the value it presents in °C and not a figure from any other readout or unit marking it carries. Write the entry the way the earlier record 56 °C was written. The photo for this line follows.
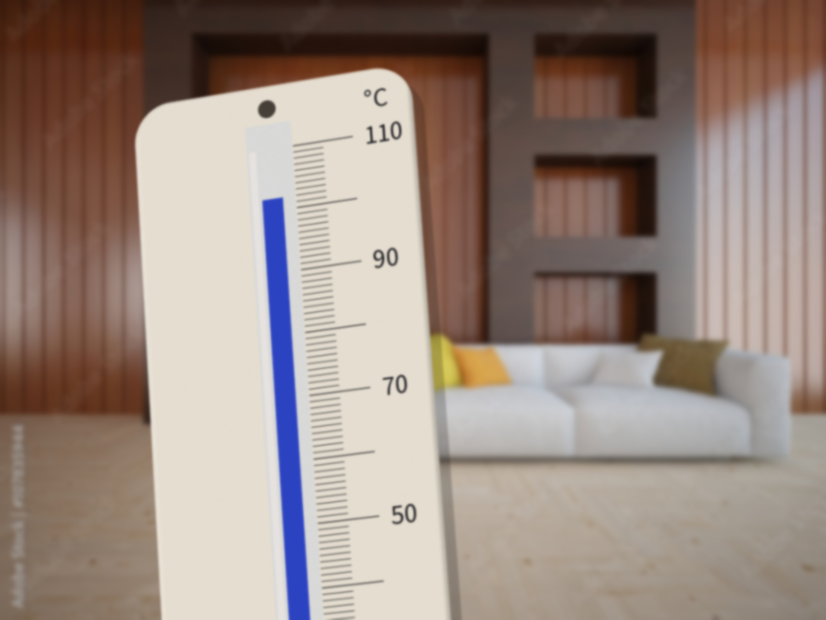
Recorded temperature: 102 °C
